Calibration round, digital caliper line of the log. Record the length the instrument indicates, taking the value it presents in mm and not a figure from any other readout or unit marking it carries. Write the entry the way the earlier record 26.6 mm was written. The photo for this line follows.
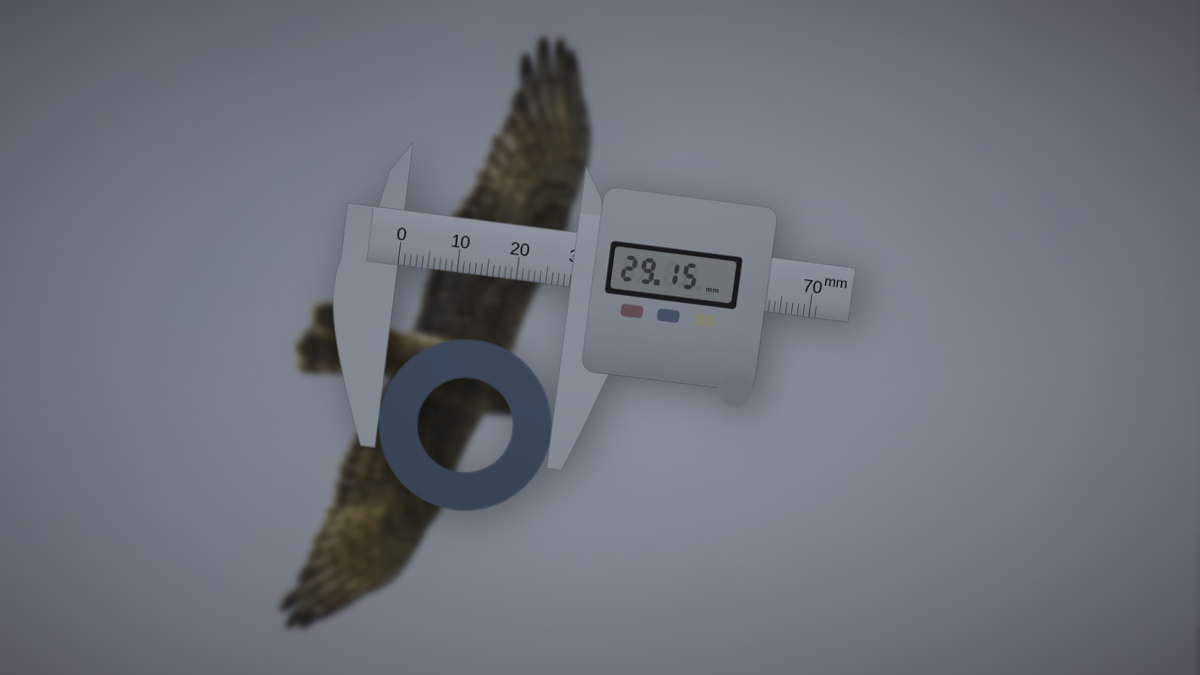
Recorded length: 29.15 mm
